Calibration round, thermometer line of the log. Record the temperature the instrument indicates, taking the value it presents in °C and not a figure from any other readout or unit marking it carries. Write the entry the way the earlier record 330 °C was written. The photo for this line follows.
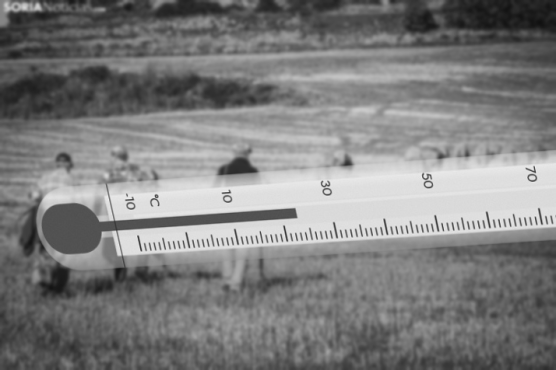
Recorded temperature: 23 °C
